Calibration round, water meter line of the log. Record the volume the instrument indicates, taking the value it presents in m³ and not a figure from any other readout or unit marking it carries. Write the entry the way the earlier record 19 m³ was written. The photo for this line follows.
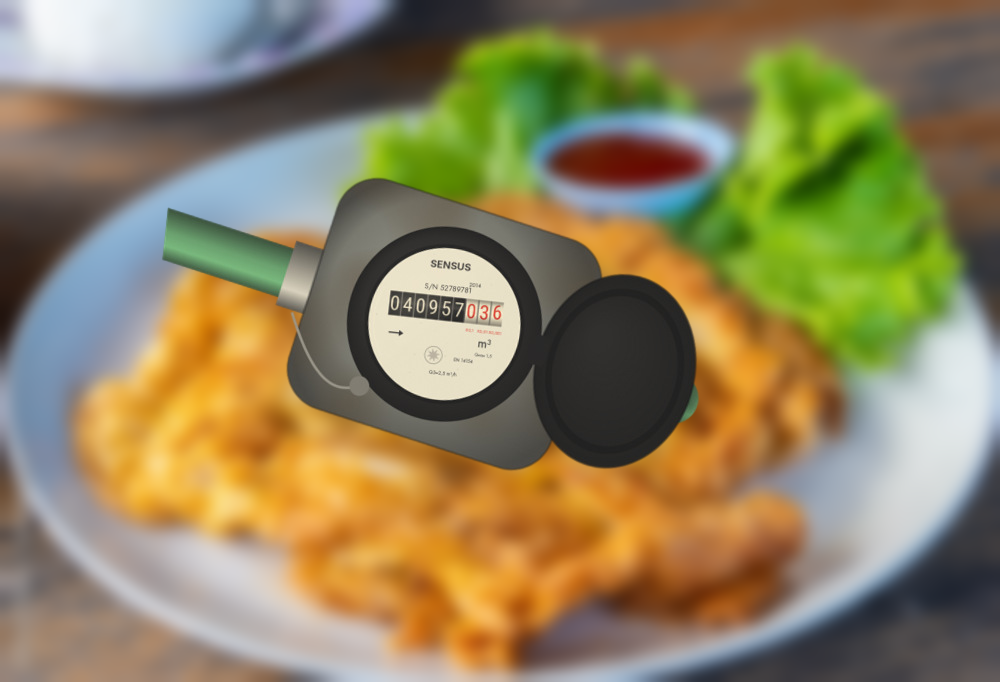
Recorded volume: 40957.036 m³
